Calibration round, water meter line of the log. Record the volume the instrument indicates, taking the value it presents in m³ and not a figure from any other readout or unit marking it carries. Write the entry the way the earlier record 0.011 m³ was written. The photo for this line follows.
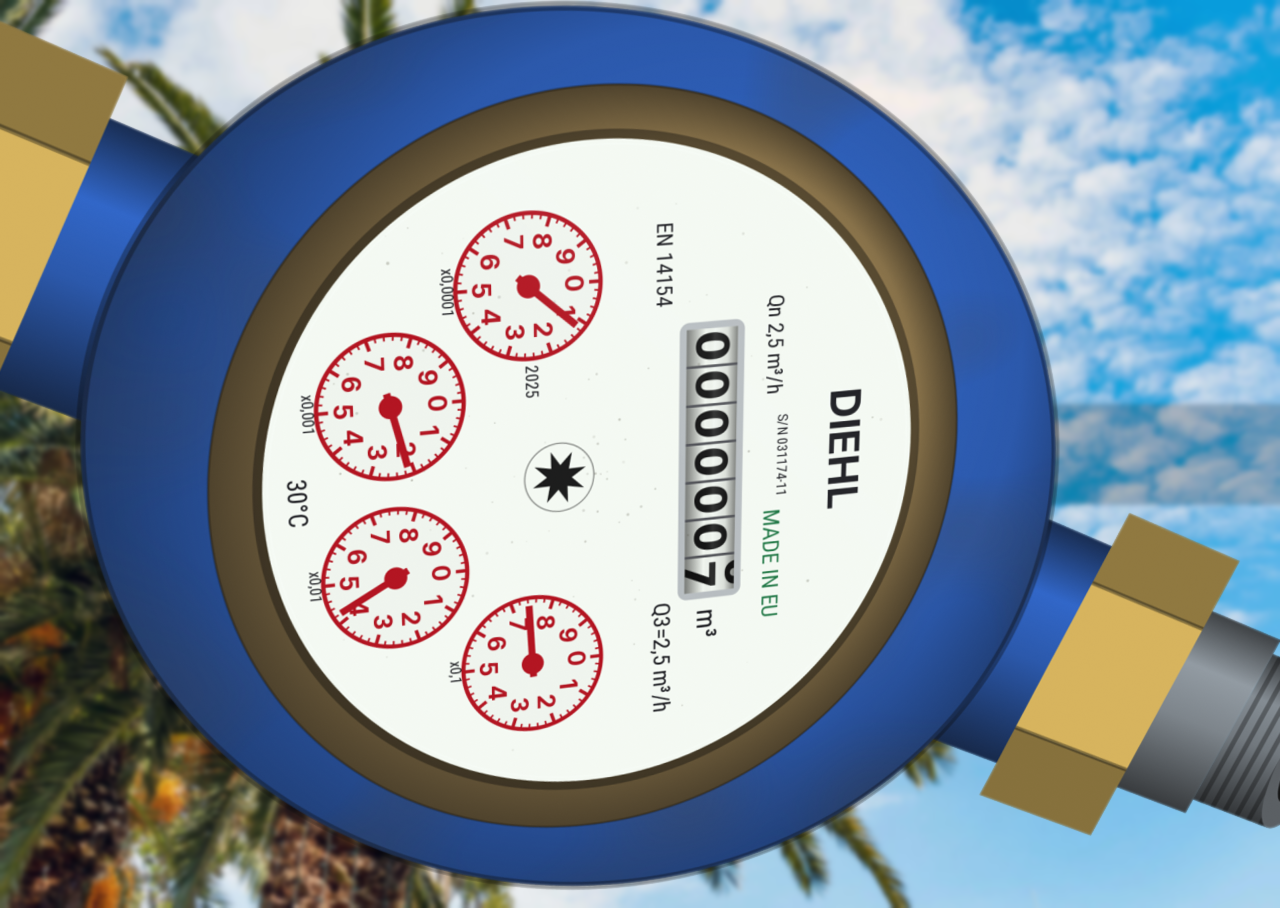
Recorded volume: 6.7421 m³
